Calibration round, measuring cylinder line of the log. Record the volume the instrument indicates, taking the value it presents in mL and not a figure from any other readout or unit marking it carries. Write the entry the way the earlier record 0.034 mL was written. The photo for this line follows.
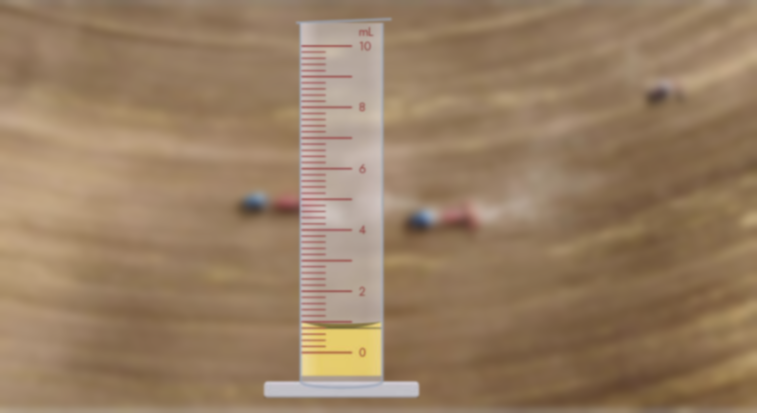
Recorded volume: 0.8 mL
